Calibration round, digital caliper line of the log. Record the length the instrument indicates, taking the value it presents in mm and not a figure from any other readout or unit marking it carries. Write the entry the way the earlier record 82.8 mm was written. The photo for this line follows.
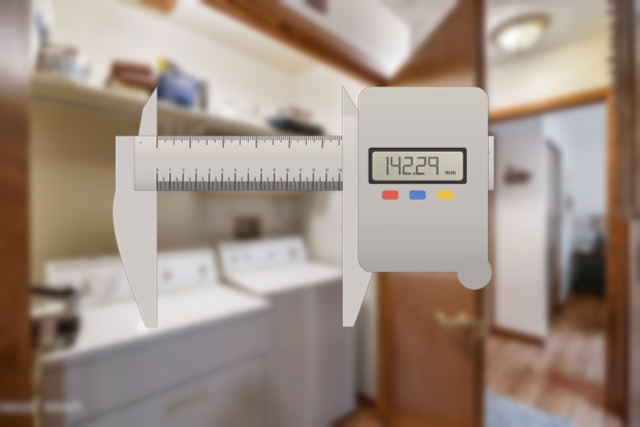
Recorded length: 142.29 mm
